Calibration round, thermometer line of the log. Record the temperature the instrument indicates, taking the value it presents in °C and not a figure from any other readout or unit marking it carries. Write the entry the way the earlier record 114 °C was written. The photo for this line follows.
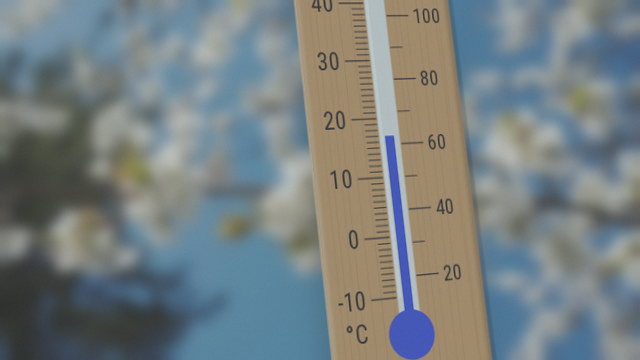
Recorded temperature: 17 °C
